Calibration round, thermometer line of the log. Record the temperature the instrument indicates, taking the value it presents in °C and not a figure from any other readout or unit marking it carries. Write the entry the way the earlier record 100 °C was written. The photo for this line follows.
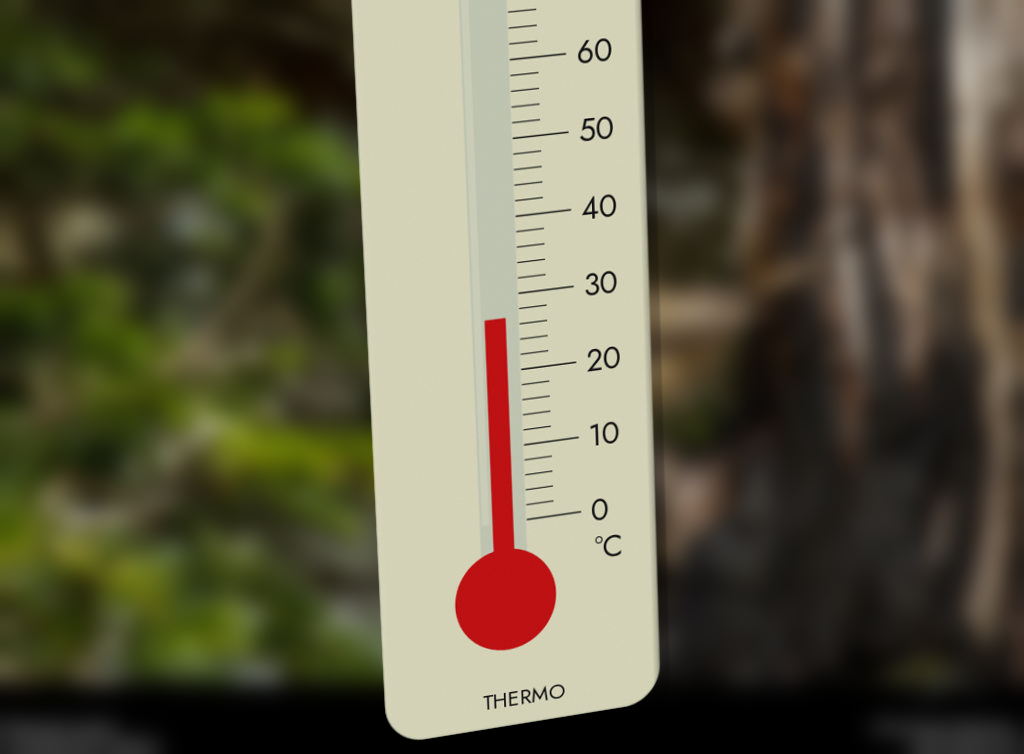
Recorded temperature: 27 °C
